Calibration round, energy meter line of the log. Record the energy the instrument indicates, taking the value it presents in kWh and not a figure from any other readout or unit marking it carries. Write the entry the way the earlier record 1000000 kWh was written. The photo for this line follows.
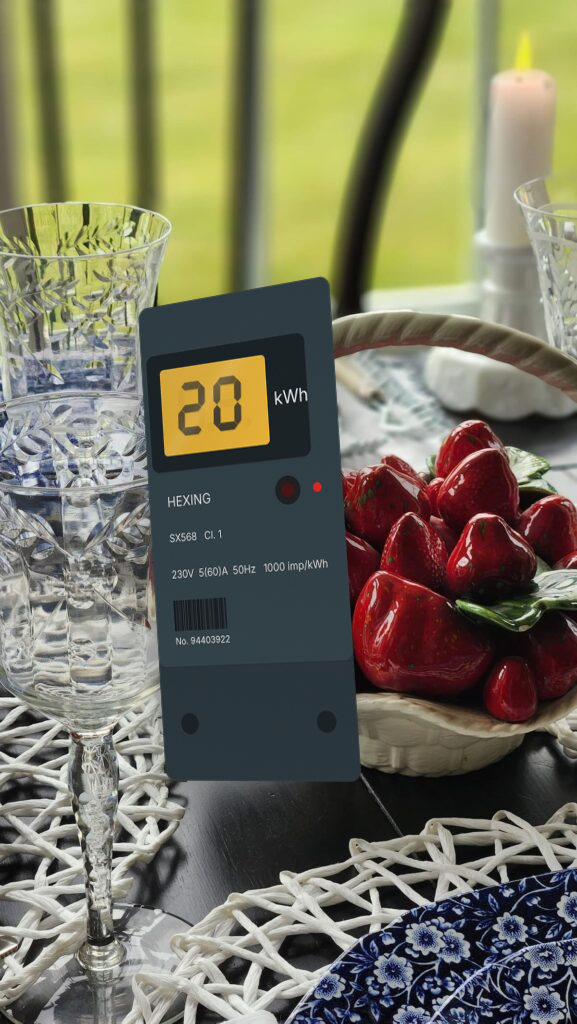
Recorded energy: 20 kWh
